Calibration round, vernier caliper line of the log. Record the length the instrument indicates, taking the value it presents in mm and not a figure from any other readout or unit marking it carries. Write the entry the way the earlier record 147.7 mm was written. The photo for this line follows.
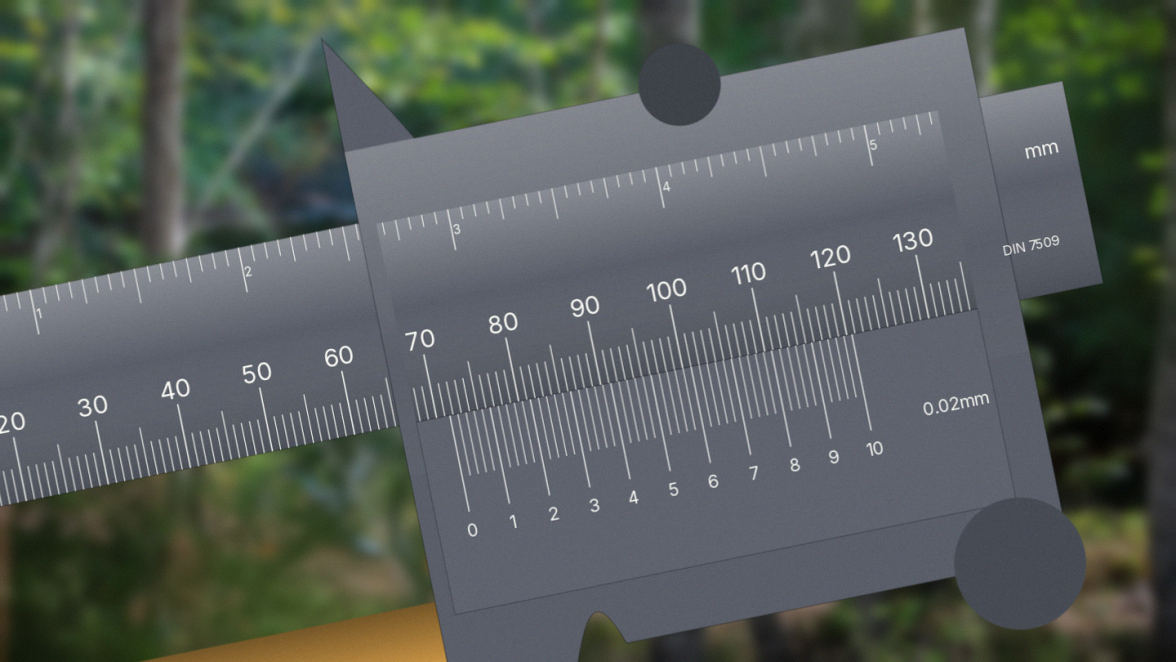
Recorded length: 71.6 mm
